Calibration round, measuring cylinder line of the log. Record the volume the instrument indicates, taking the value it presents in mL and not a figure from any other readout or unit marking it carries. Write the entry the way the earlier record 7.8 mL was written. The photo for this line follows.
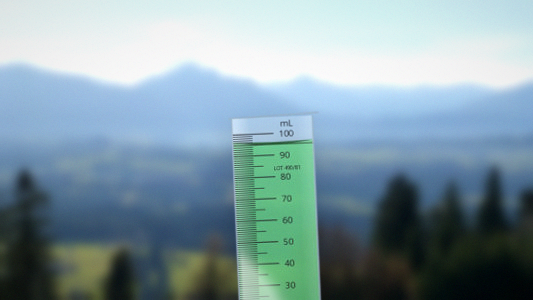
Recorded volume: 95 mL
